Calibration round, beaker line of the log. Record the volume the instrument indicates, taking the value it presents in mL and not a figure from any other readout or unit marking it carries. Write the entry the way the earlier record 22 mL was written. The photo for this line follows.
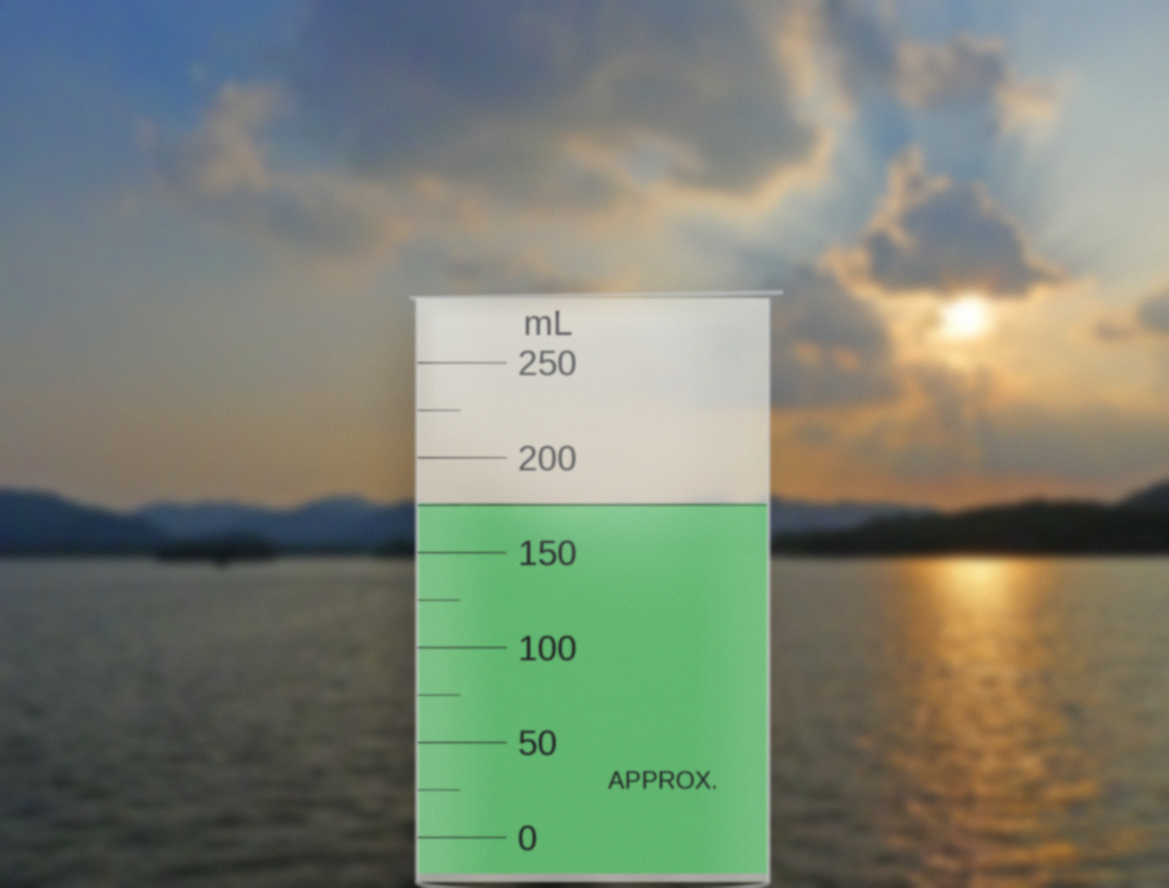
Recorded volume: 175 mL
